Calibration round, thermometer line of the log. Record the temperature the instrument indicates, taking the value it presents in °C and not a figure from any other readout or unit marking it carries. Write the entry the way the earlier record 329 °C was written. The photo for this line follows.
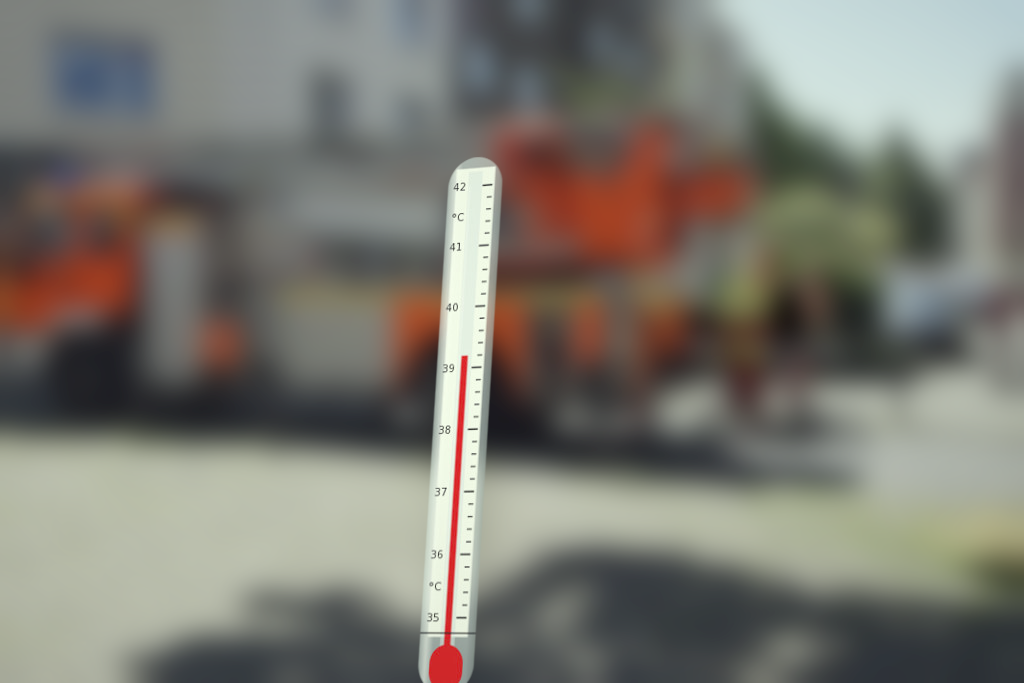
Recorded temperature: 39.2 °C
